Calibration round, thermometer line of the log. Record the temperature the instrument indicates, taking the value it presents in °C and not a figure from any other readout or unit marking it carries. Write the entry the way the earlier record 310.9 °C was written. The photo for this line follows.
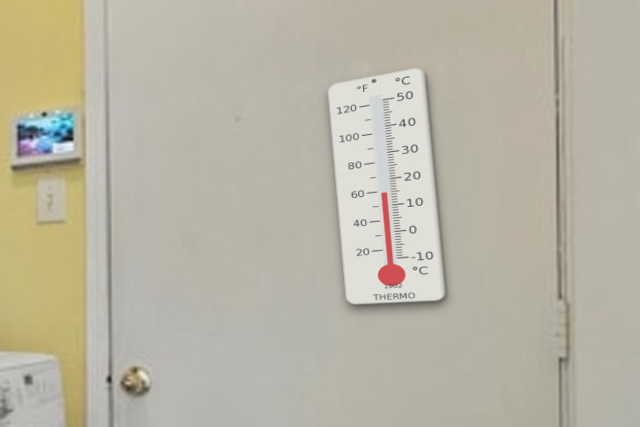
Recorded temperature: 15 °C
